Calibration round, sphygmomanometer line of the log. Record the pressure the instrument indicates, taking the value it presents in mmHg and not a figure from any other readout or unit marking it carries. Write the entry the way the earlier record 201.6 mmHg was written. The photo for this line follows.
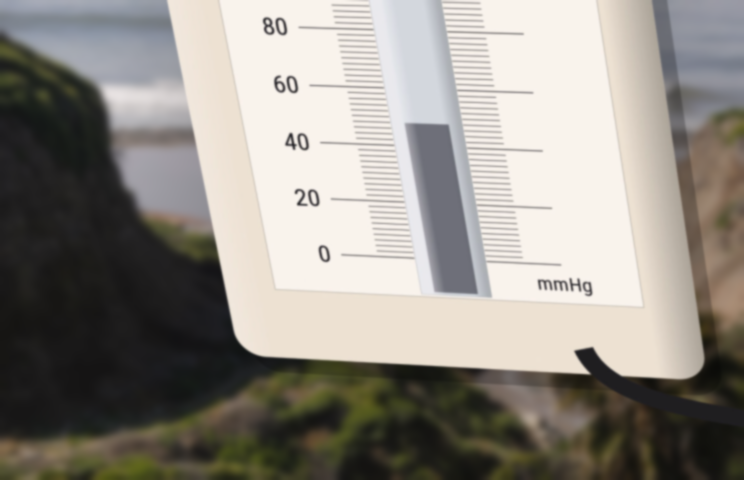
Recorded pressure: 48 mmHg
